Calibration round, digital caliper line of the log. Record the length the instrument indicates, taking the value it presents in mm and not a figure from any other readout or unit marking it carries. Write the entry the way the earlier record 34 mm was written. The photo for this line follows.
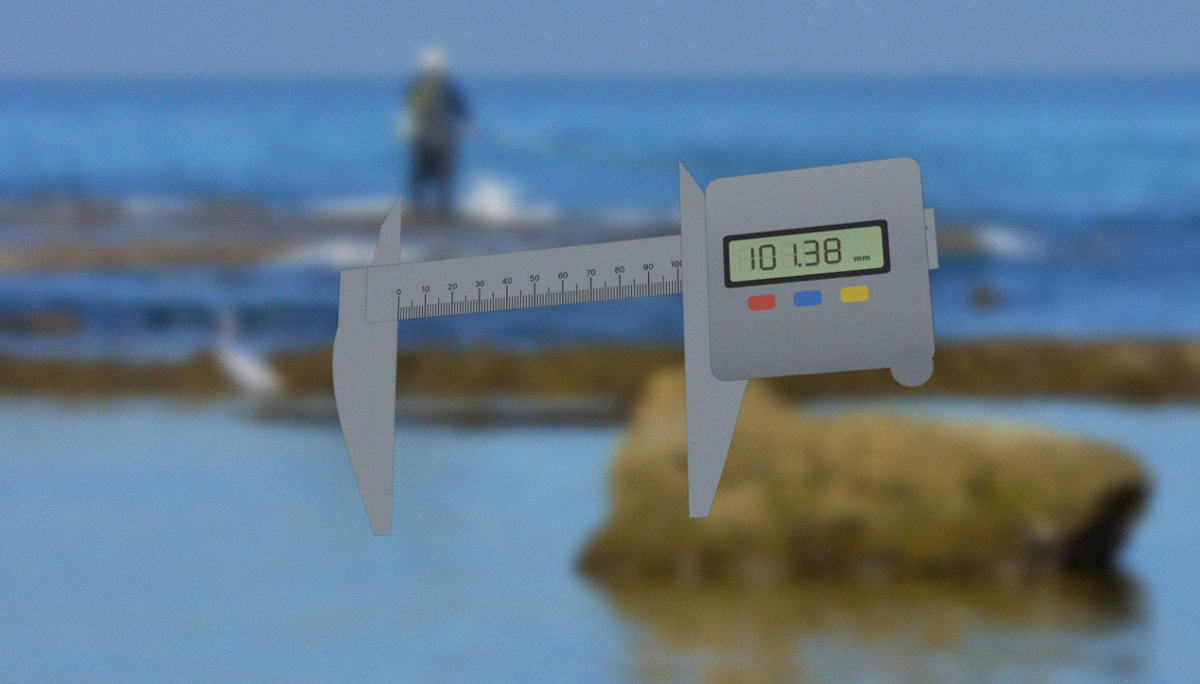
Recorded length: 101.38 mm
